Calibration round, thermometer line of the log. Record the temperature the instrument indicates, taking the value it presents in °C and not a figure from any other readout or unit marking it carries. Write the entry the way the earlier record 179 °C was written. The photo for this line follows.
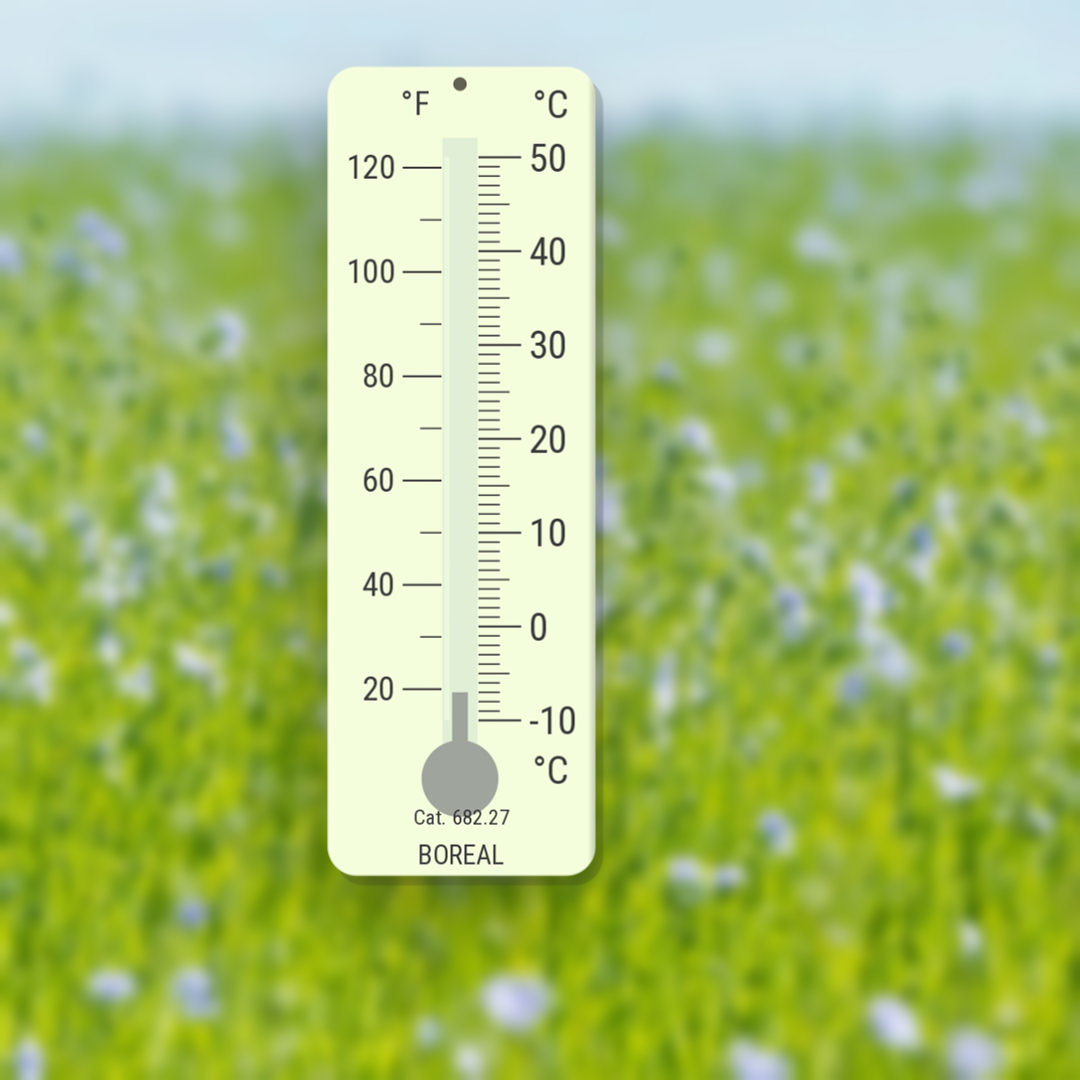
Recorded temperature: -7 °C
